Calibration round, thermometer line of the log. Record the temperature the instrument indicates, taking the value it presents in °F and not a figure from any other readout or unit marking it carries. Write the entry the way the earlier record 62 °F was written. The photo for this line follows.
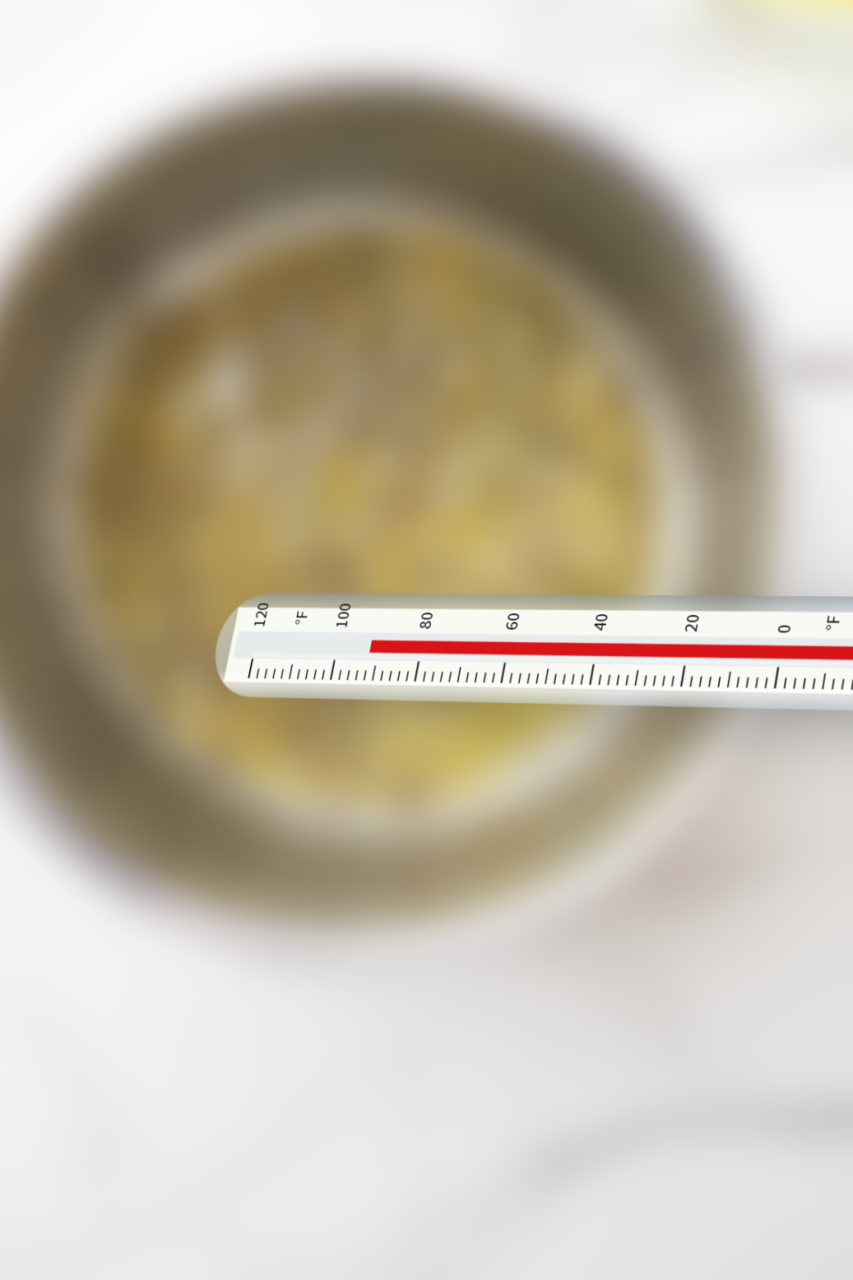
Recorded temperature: 92 °F
